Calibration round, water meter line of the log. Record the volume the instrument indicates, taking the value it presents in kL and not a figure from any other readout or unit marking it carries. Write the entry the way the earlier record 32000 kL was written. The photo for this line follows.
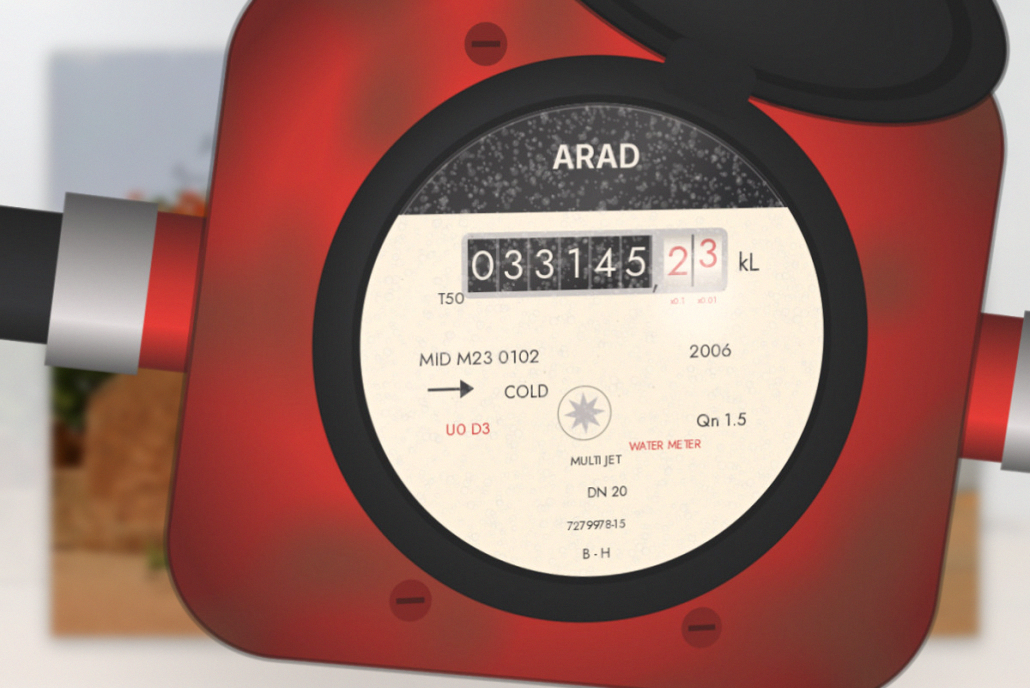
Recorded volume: 33145.23 kL
